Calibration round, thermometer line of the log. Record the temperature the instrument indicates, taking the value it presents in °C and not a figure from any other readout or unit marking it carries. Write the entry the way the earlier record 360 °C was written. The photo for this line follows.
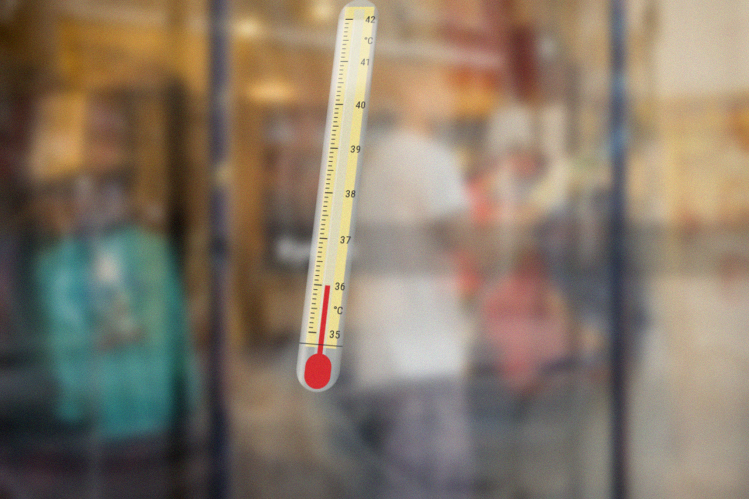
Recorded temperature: 36 °C
